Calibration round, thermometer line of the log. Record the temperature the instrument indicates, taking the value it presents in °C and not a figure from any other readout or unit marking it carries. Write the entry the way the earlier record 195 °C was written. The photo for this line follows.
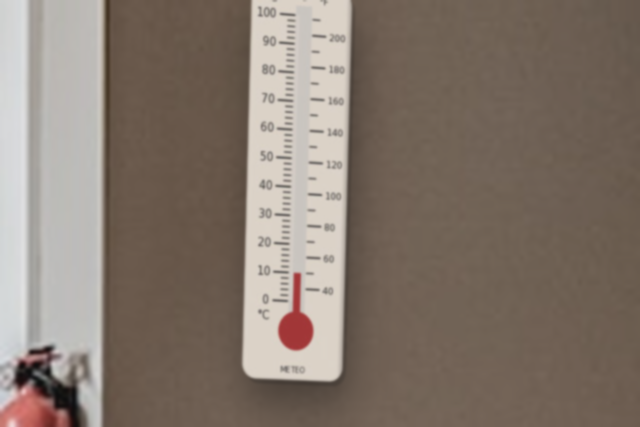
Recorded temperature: 10 °C
